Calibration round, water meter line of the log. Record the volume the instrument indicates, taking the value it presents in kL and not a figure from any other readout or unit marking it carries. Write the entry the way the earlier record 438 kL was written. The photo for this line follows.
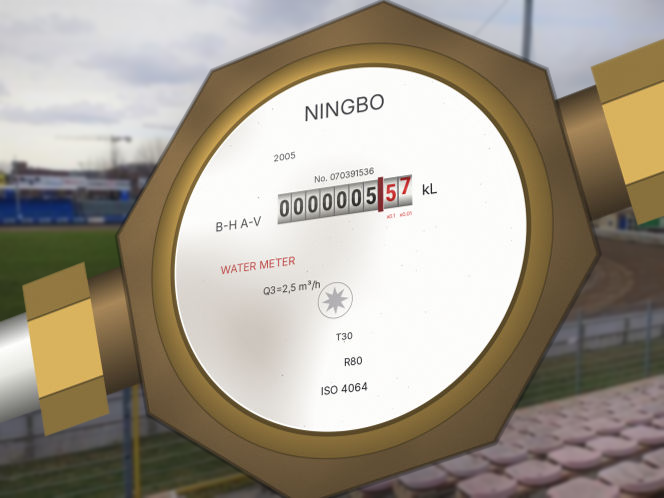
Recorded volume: 5.57 kL
